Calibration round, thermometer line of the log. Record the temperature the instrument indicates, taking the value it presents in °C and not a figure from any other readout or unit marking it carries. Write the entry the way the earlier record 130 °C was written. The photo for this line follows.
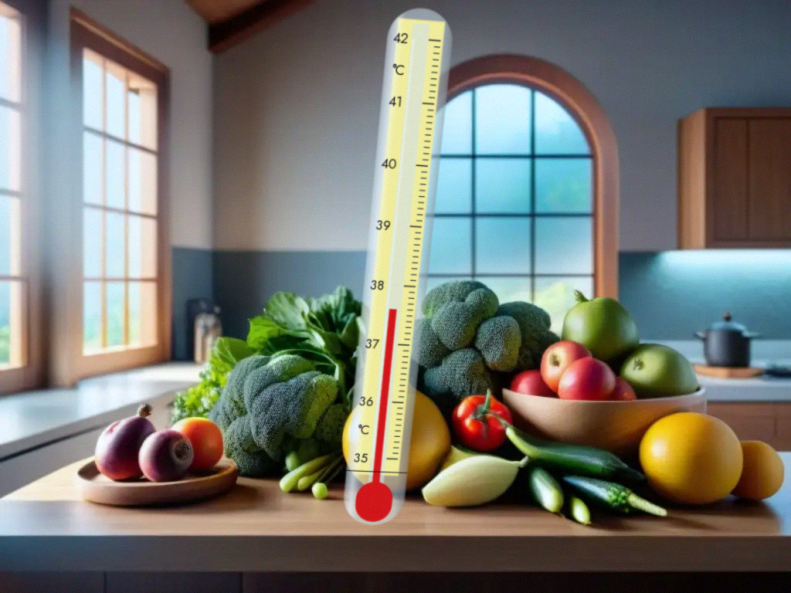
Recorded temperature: 37.6 °C
